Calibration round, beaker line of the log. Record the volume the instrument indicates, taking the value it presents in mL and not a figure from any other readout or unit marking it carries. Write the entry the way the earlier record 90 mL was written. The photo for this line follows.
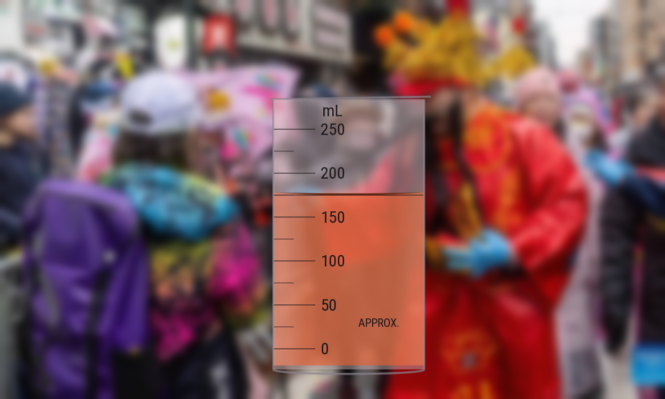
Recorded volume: 175 mL
